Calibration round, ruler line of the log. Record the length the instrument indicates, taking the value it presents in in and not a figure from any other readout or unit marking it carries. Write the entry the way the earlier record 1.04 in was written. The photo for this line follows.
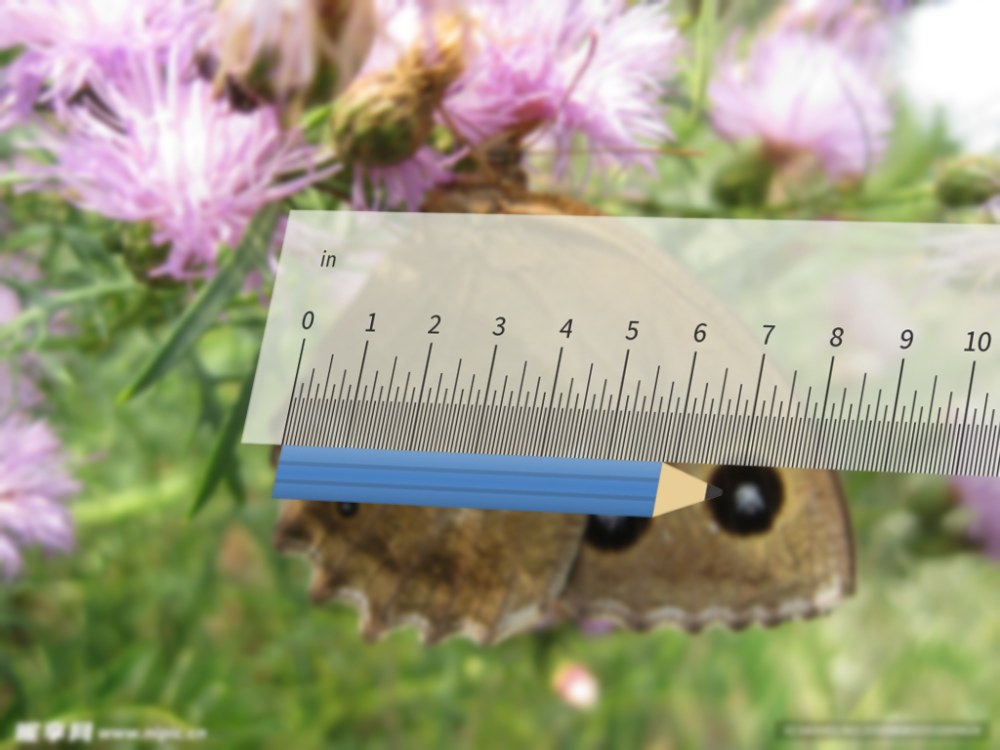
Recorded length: 6.75 in
